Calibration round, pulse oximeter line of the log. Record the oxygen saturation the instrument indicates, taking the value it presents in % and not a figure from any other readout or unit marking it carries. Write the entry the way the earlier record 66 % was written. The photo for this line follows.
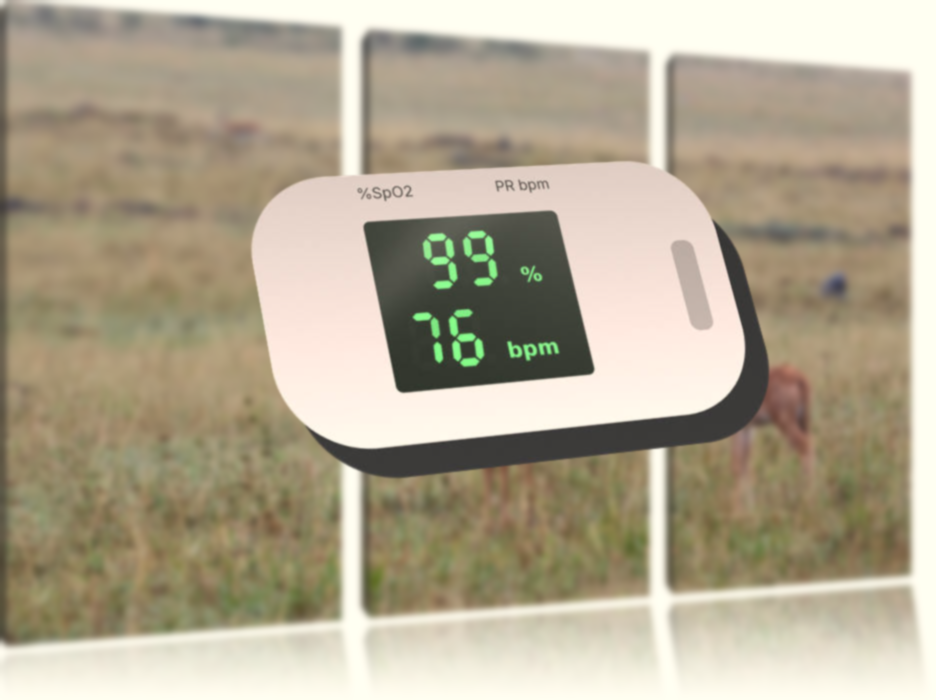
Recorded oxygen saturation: 99 %
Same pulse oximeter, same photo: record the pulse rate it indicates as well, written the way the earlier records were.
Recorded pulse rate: 76 bpm
